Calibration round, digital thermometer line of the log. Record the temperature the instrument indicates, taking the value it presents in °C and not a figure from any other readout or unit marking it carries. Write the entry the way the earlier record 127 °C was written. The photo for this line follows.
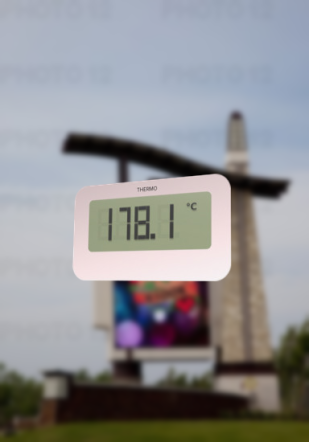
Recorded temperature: 178.1 °C
